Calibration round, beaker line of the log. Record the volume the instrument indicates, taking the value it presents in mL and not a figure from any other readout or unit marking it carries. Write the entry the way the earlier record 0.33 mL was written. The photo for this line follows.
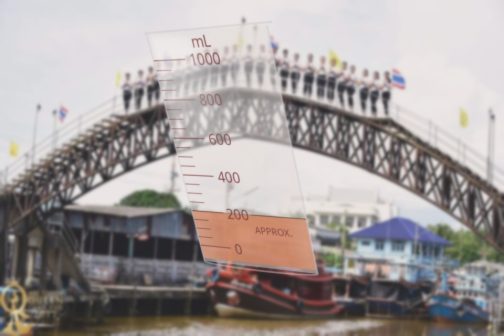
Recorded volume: 200 mL
